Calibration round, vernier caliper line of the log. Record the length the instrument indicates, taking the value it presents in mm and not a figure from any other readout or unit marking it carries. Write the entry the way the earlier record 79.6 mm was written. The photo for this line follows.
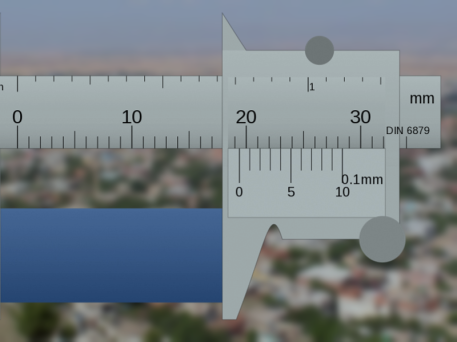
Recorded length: 19.4 mm
